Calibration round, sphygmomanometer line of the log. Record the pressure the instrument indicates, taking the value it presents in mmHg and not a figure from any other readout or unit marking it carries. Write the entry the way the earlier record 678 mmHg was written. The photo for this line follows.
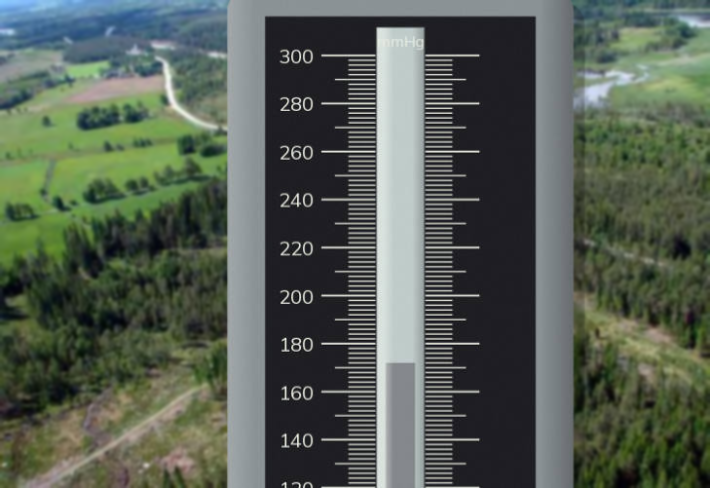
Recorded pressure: 172 mmHg
